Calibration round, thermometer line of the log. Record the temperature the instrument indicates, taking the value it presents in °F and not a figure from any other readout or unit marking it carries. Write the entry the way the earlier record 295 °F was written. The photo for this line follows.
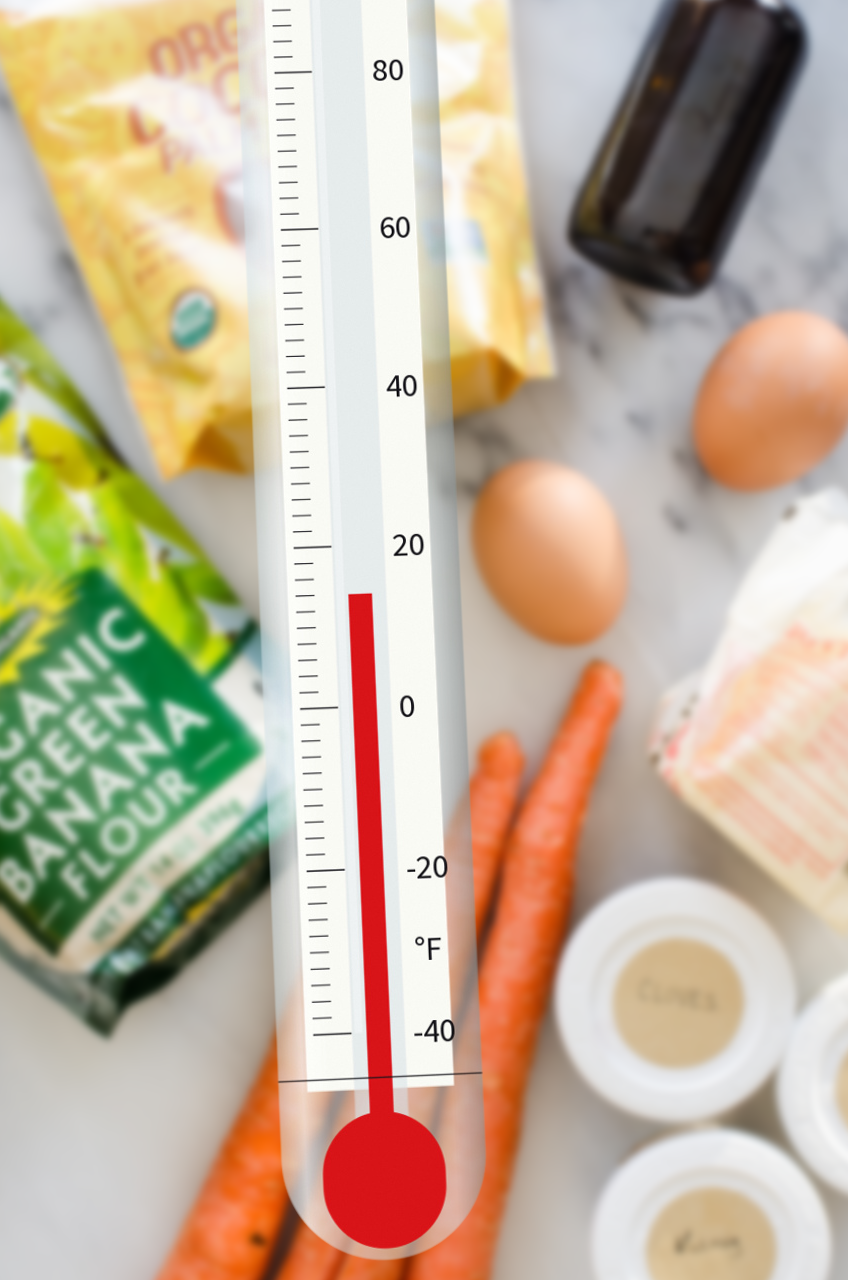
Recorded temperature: 14 °F
